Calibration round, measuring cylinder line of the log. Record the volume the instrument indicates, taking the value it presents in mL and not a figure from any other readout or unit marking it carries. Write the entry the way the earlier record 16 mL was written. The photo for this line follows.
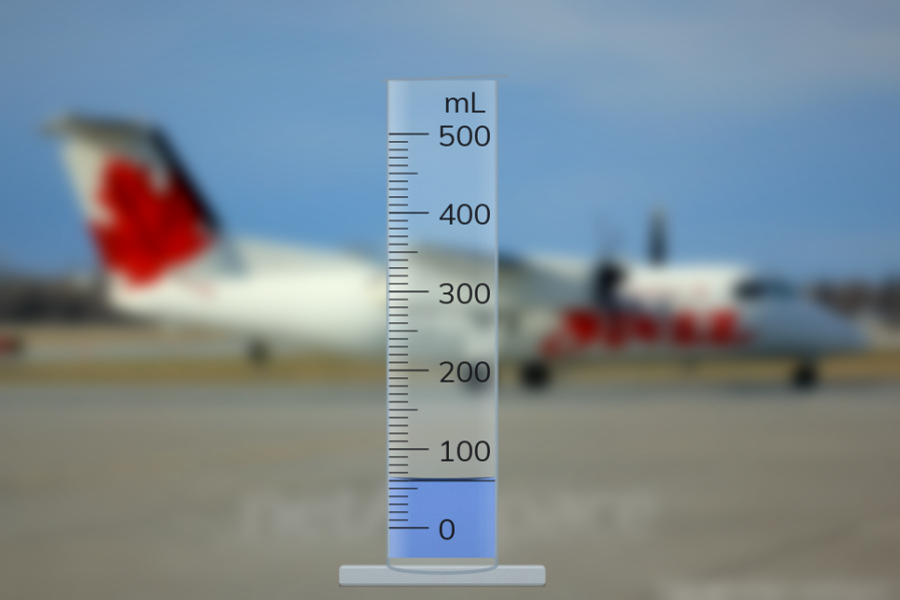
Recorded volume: 60 mL
